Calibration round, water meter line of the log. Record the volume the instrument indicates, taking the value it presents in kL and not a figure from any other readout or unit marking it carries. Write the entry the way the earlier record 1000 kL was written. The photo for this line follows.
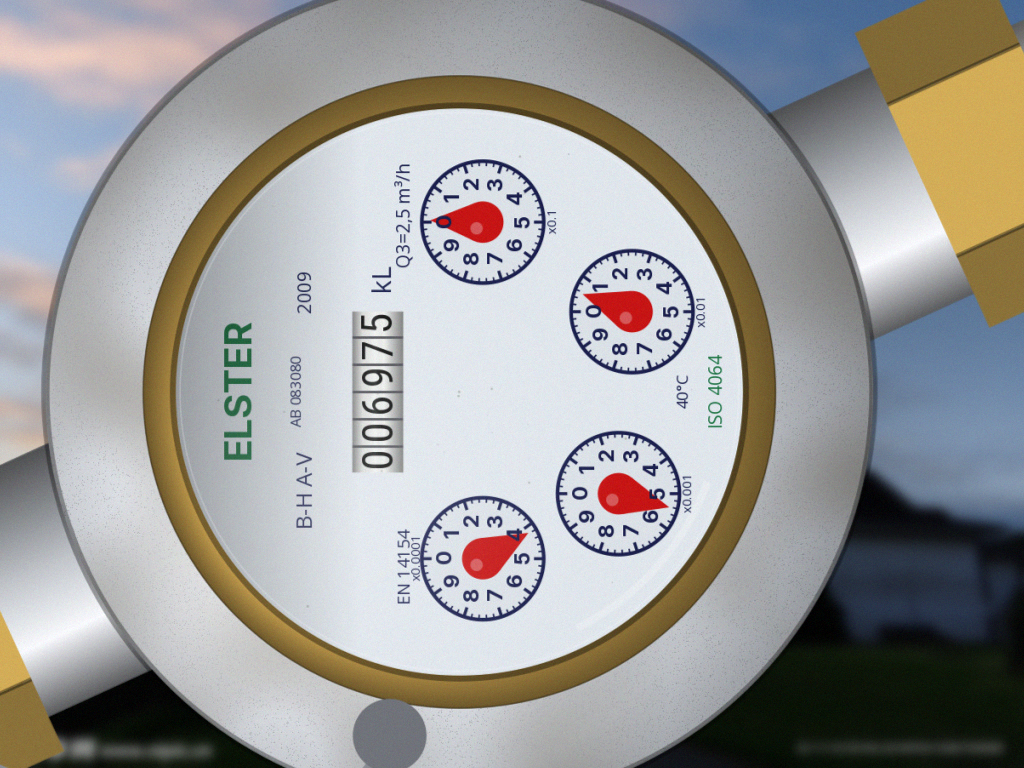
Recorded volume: 6975.0054 kL
